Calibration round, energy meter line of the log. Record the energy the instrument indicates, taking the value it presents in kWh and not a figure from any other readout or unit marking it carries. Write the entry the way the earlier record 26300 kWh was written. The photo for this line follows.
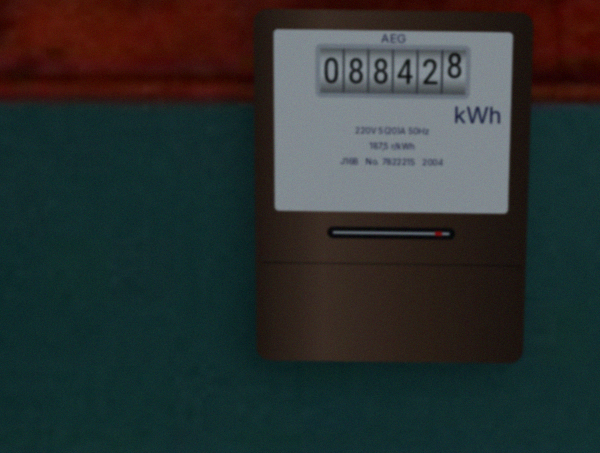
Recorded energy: 88428 kWh
